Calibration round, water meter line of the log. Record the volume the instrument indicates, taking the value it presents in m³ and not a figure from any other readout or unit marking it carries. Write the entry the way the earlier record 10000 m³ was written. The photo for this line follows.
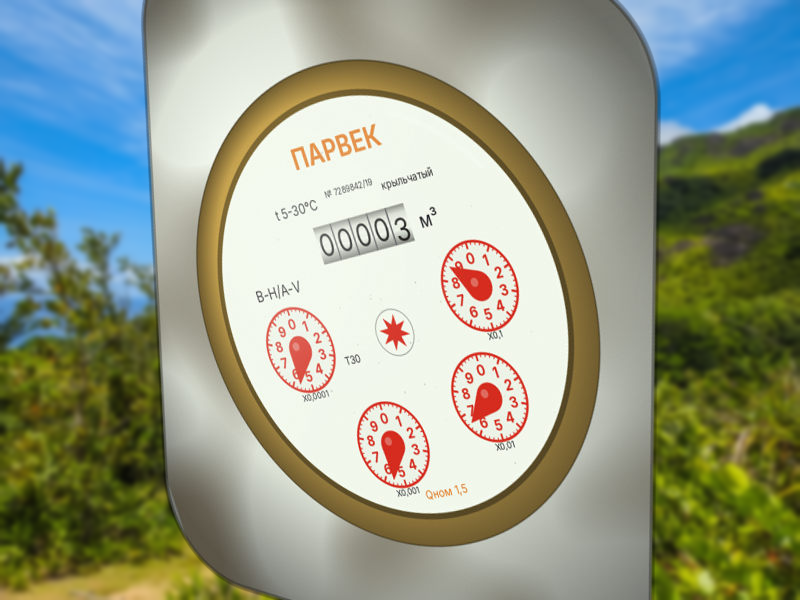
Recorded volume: 2.8655 m³
